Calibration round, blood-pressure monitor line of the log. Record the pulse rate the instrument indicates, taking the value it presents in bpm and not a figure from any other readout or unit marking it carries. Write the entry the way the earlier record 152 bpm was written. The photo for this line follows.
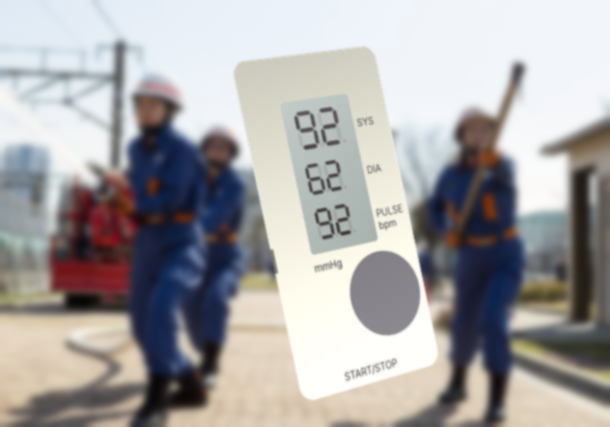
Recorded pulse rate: 92 bpm
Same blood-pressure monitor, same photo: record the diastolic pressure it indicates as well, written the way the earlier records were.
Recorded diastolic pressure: 62 mmHg
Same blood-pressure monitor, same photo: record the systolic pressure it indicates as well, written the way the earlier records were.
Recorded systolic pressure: 92 mmHg
